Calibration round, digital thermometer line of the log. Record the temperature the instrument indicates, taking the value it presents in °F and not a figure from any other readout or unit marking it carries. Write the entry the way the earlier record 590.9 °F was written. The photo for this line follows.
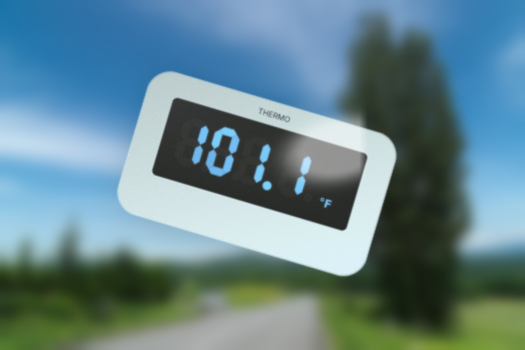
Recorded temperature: 101.1 °F
